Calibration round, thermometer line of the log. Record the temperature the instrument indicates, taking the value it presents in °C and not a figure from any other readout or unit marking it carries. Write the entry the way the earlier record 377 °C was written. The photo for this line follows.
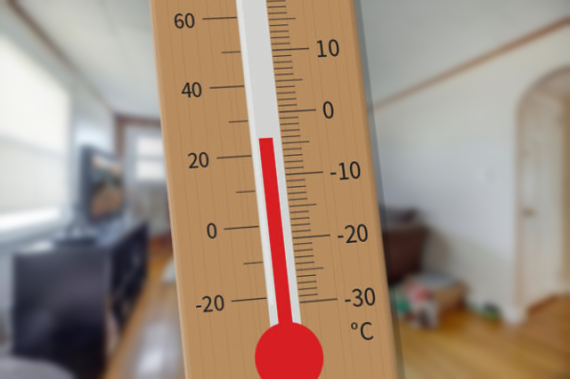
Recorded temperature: -4 °C
